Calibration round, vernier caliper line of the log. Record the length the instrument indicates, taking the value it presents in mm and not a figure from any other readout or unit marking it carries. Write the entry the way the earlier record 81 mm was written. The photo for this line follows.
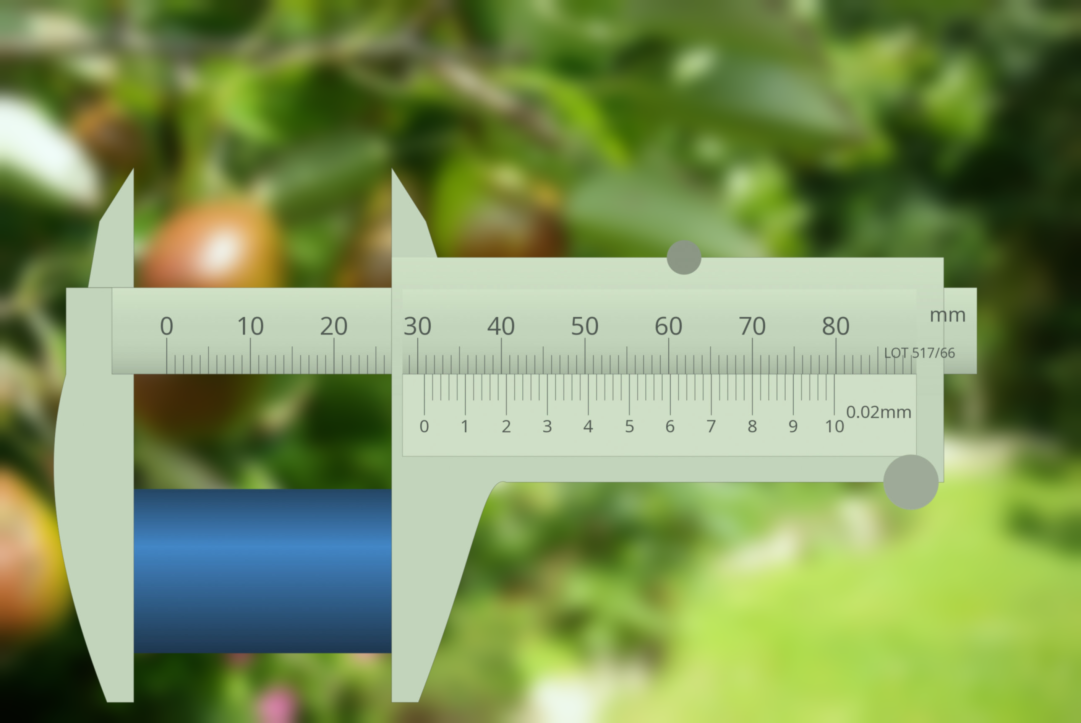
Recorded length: 30.8 mm
